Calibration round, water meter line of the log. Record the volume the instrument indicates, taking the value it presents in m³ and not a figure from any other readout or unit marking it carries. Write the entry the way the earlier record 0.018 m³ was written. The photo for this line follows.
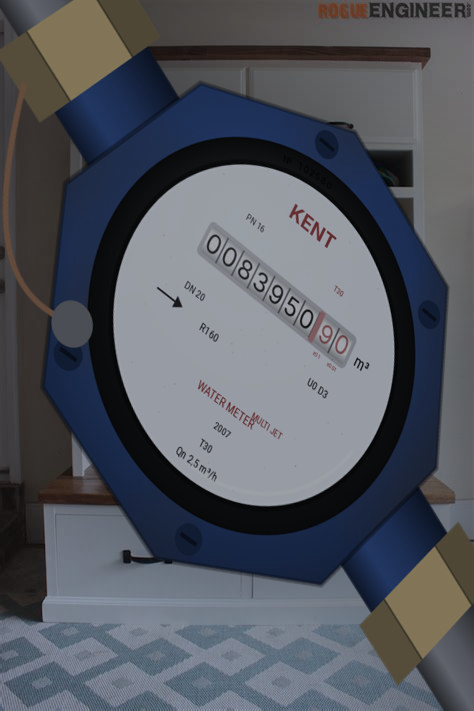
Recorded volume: 83950.90 m³
